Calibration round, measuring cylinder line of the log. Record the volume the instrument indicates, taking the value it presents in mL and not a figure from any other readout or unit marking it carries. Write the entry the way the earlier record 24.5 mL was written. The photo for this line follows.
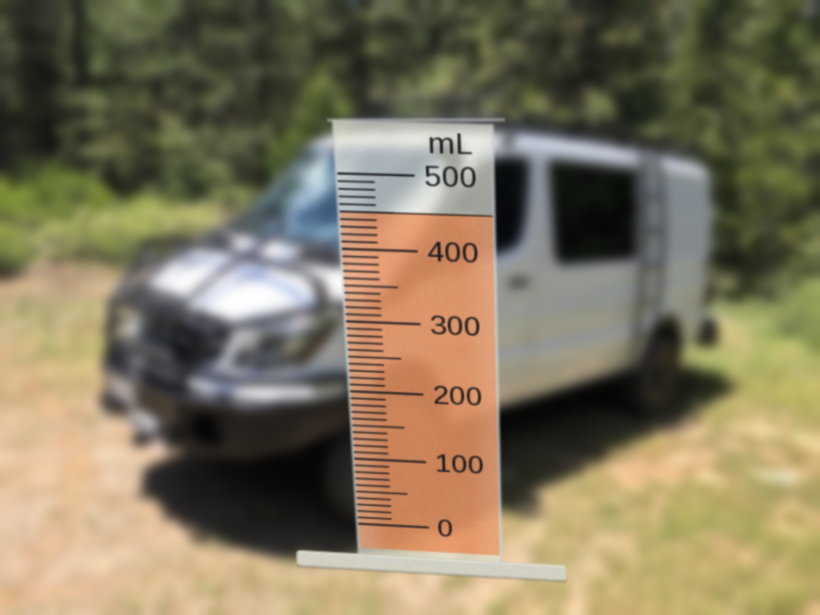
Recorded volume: 450 mL
